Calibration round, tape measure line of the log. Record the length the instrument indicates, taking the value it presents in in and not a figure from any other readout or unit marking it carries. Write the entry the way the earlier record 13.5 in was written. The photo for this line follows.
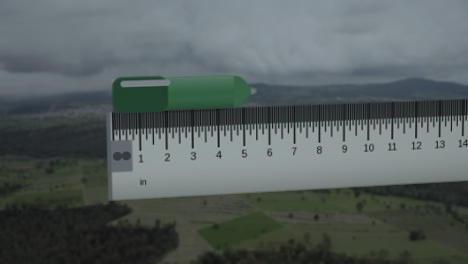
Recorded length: 5.5 in
